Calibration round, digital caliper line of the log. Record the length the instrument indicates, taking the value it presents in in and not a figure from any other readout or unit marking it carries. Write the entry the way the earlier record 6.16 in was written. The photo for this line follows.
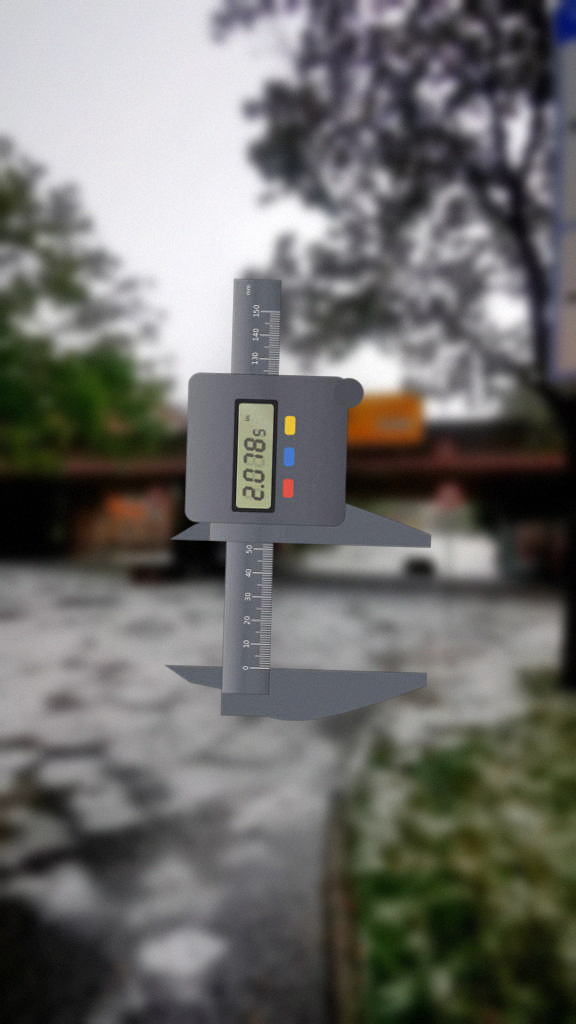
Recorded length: 2.0785 in
